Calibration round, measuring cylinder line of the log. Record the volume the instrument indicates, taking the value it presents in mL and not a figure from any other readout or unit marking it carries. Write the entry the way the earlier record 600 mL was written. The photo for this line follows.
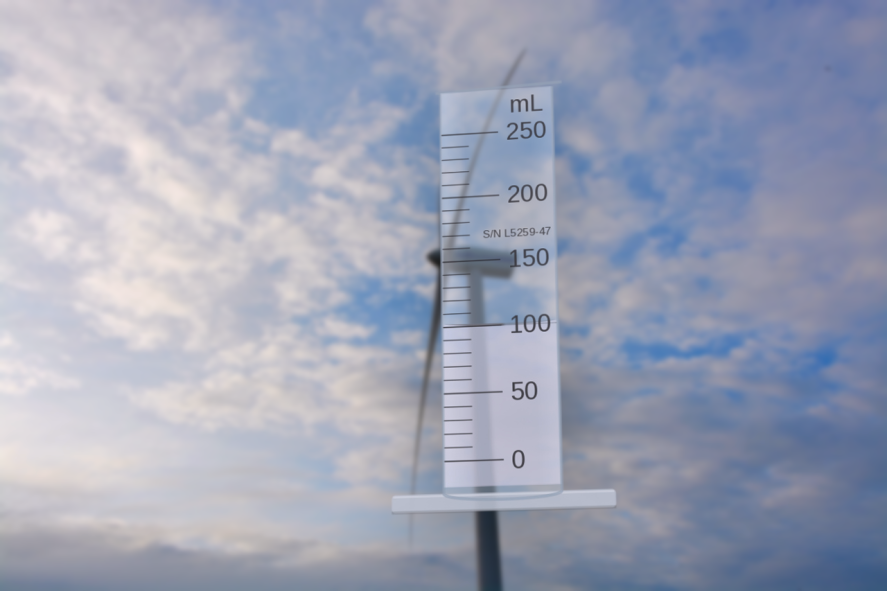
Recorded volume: 100 mL
